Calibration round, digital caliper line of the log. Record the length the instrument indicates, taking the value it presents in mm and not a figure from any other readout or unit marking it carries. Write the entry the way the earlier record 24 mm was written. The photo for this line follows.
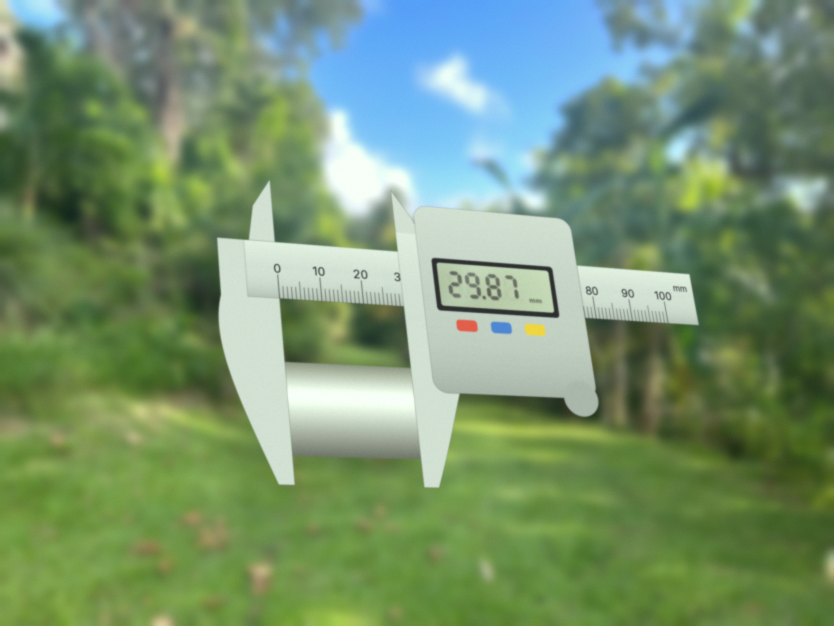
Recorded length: 29.87 mm
